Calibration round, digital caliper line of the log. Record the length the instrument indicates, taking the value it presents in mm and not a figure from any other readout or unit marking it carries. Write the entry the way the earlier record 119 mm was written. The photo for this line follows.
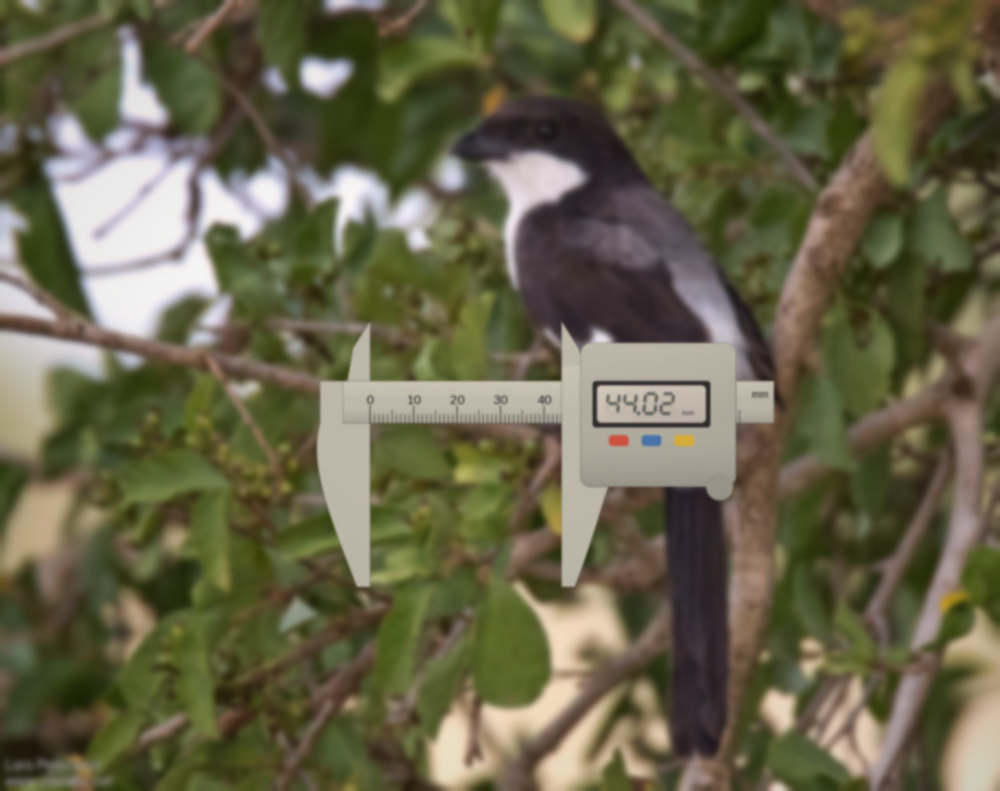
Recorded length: 44.02 mm
